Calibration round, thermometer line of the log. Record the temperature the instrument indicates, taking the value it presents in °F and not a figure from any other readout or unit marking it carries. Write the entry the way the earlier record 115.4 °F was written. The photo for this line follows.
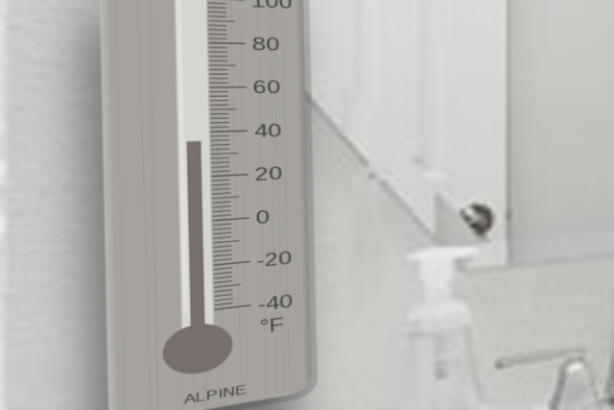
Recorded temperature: 36 °F
